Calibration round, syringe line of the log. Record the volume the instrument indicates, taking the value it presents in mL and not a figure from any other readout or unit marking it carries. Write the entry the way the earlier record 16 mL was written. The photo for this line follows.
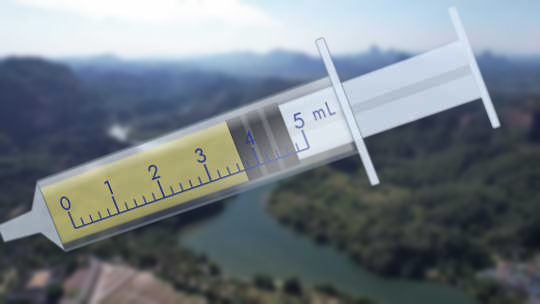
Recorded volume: 3.7 mL
